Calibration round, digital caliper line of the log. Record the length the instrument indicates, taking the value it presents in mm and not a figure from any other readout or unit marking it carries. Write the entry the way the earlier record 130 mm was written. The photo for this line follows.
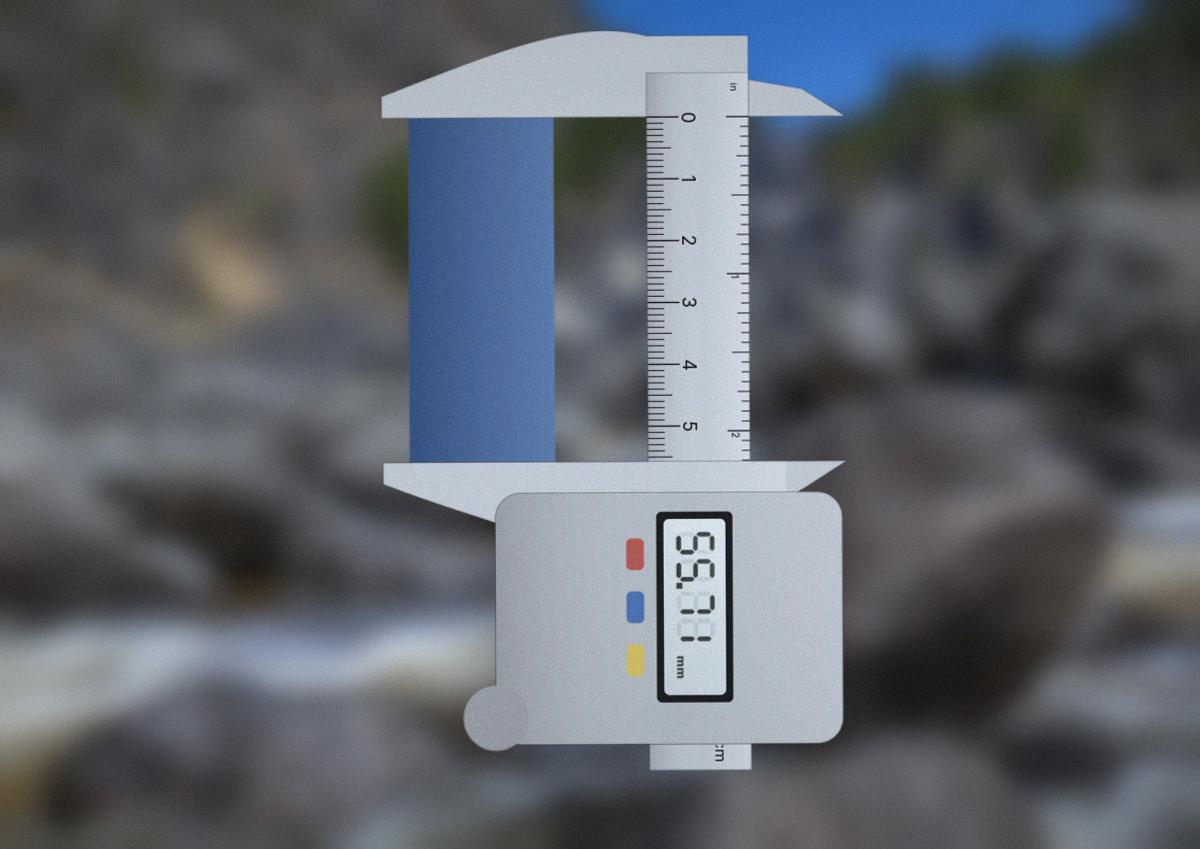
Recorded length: 55.71 mm
